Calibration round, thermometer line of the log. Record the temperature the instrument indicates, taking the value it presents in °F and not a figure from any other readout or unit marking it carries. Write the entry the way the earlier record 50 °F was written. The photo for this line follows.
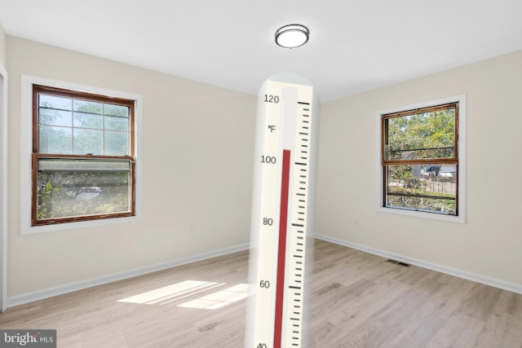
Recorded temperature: 104 °F
